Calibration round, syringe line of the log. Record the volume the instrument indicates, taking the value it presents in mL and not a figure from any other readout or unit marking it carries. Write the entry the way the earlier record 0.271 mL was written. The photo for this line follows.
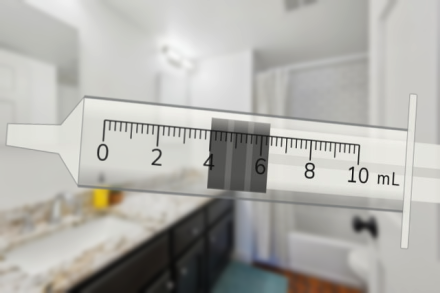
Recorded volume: 4 mL
